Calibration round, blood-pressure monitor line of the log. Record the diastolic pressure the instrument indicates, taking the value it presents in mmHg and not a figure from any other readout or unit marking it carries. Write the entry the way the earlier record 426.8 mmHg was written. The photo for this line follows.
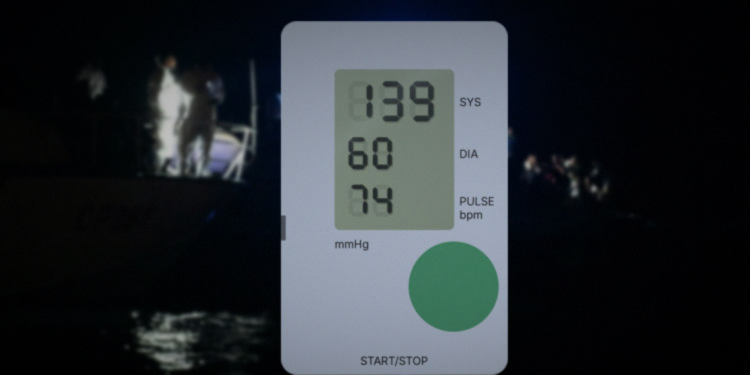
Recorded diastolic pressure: 60 mmHg
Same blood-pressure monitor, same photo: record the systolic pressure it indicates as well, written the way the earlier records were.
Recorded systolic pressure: 139 mmHg
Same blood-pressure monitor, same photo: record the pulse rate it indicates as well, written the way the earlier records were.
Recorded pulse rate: 74 bpm
